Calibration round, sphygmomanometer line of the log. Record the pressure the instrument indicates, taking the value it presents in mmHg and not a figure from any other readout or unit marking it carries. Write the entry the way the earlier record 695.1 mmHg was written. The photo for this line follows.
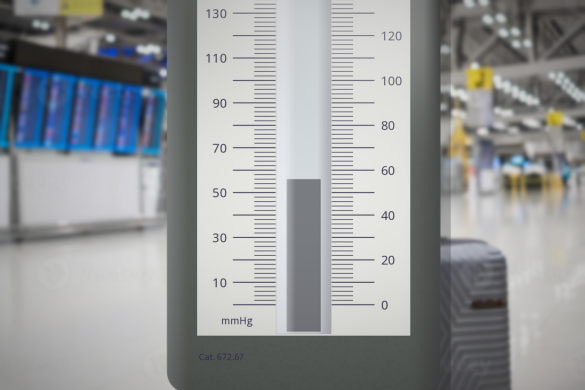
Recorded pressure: 56 mmHg
